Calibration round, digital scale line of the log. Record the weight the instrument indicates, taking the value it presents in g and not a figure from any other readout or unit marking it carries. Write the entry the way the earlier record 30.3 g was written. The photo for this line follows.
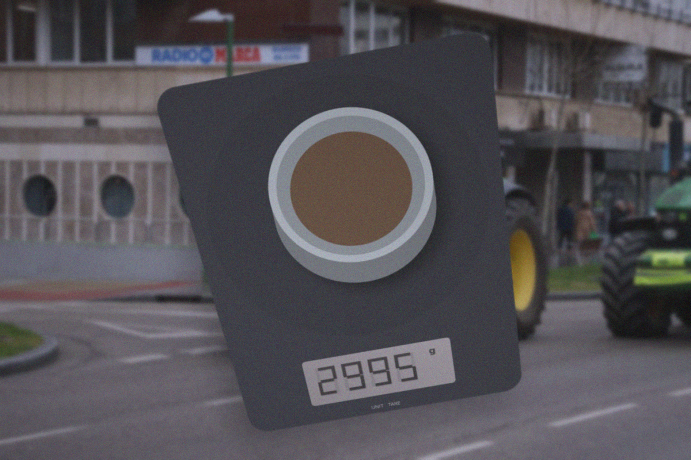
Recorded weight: 2995 g
